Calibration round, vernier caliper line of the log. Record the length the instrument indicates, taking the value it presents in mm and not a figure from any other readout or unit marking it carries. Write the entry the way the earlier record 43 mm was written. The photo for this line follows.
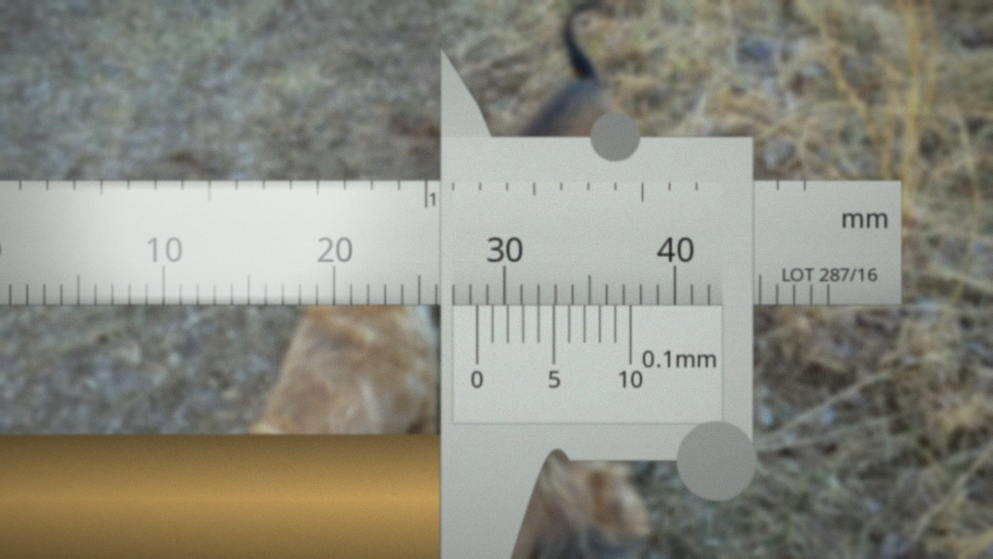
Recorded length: 28.4 mm
